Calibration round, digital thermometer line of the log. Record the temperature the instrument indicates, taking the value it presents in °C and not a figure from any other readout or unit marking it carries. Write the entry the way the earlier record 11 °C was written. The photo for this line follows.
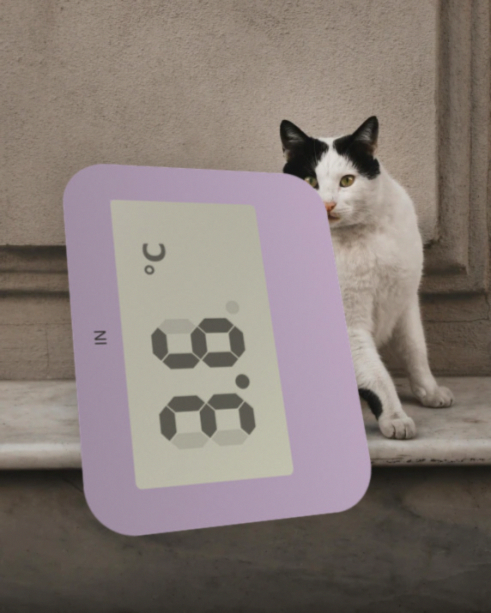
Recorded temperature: 3.6 °C
